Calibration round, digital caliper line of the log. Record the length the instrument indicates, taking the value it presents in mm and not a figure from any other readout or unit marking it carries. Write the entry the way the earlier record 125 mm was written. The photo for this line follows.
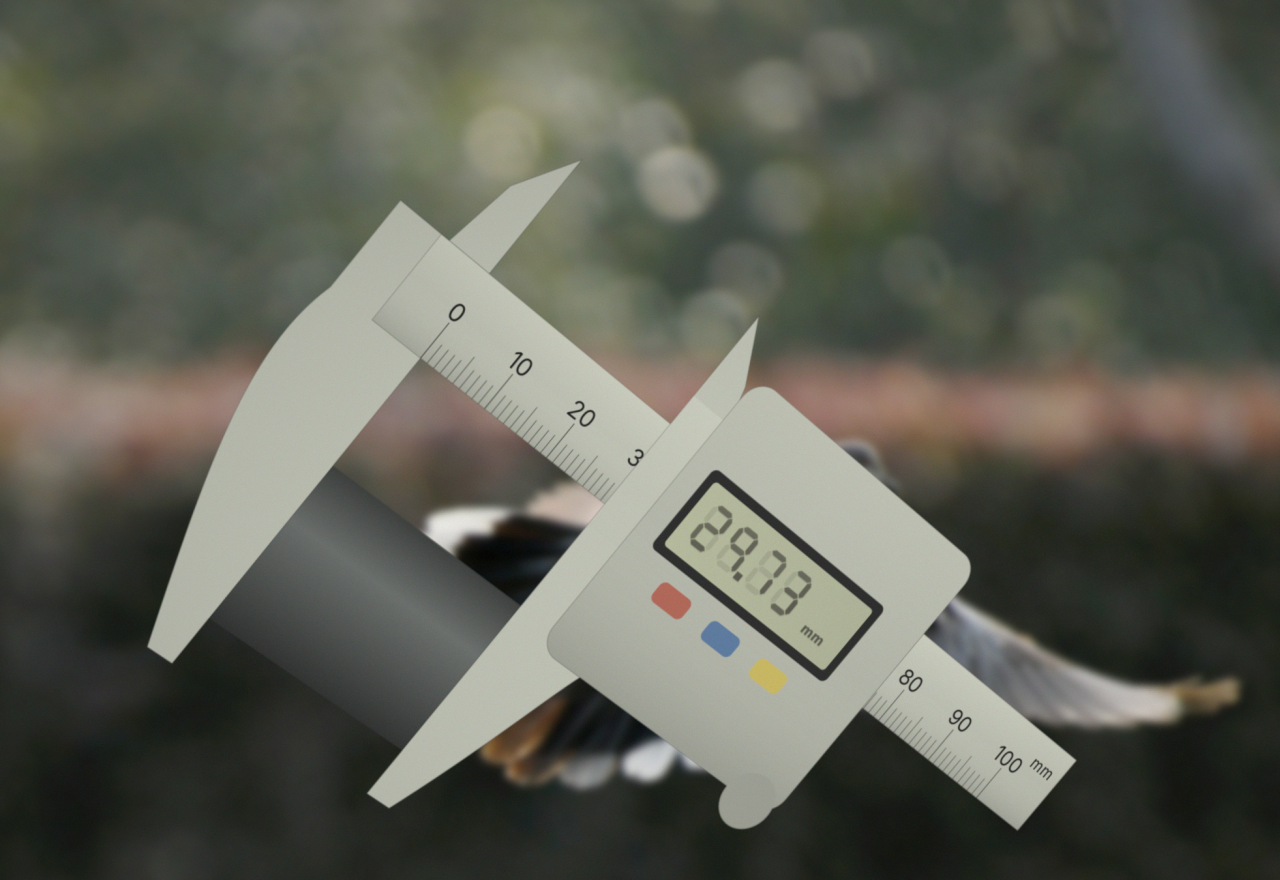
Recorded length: 29.73 mm
